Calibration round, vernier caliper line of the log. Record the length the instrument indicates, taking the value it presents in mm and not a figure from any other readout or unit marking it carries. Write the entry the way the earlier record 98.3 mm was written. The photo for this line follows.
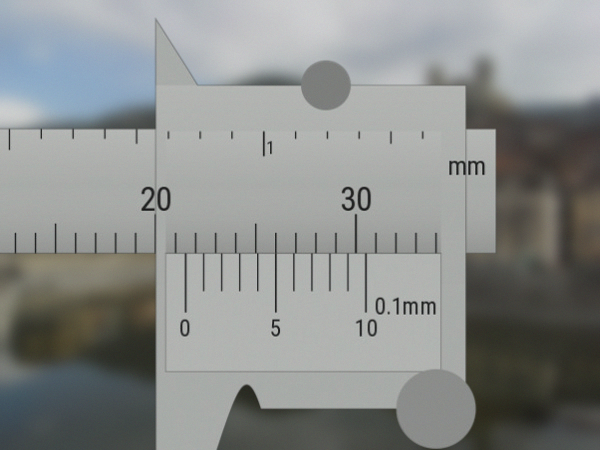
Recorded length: 21.5 mm
